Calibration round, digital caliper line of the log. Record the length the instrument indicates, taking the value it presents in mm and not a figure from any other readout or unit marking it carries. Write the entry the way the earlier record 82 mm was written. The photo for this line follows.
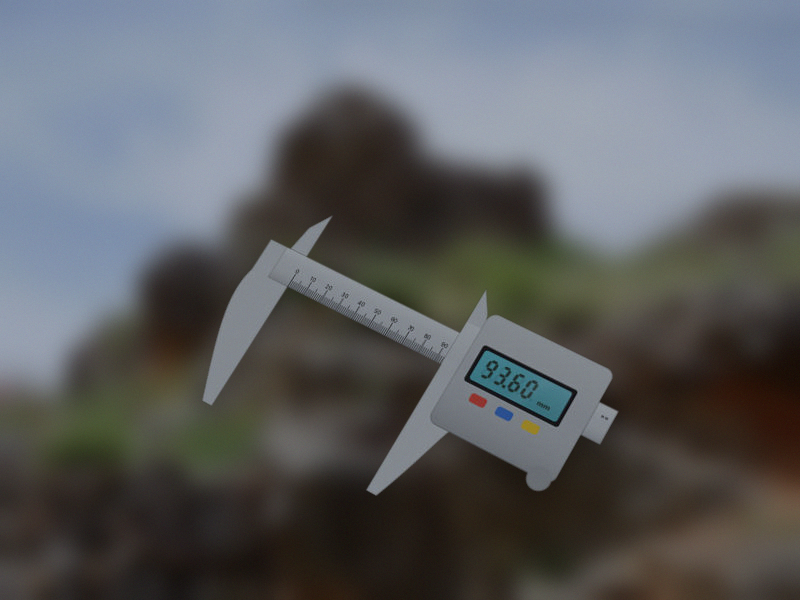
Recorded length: 93.60 mm
